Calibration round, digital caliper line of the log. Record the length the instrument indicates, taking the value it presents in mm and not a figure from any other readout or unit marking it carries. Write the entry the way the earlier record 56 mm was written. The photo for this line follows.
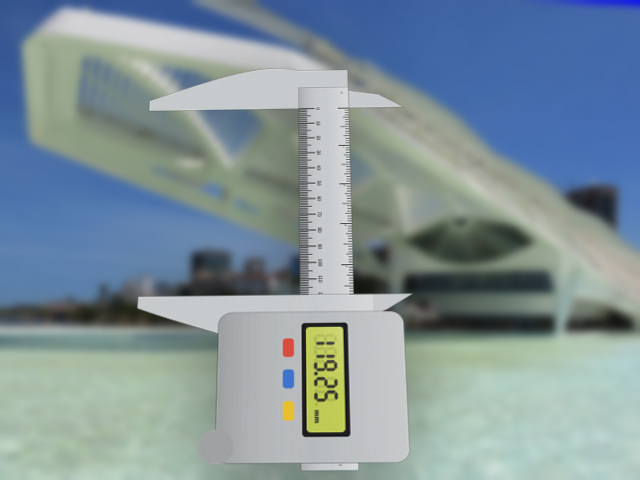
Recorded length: 119.25 mm
